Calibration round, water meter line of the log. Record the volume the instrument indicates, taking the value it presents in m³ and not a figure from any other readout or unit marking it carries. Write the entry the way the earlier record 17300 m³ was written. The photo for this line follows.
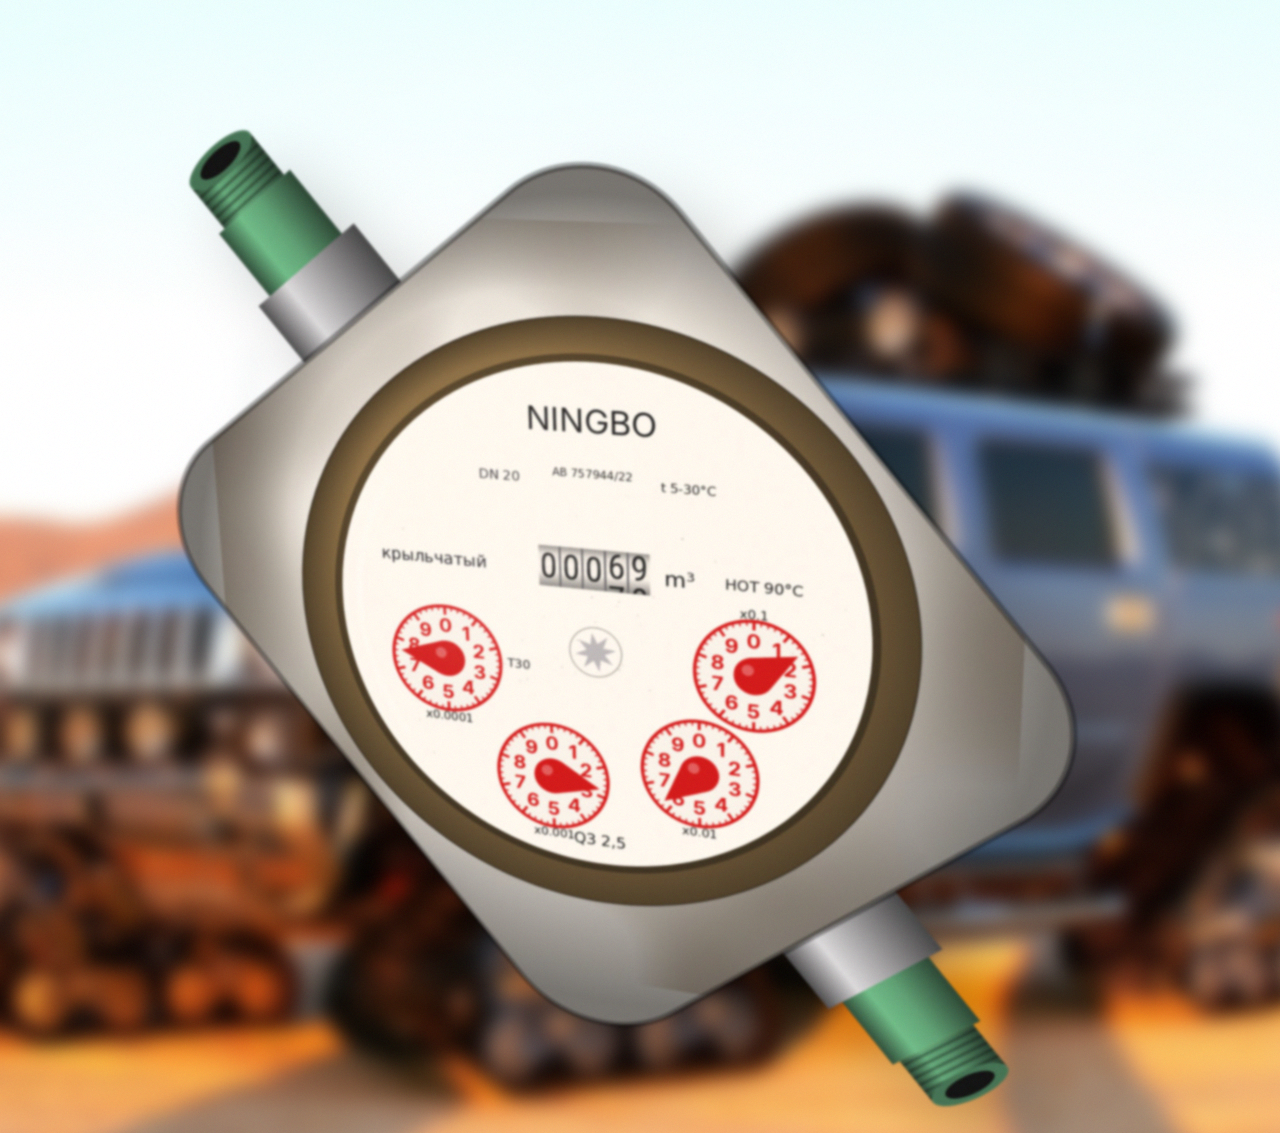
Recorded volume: 69.1627 m³
